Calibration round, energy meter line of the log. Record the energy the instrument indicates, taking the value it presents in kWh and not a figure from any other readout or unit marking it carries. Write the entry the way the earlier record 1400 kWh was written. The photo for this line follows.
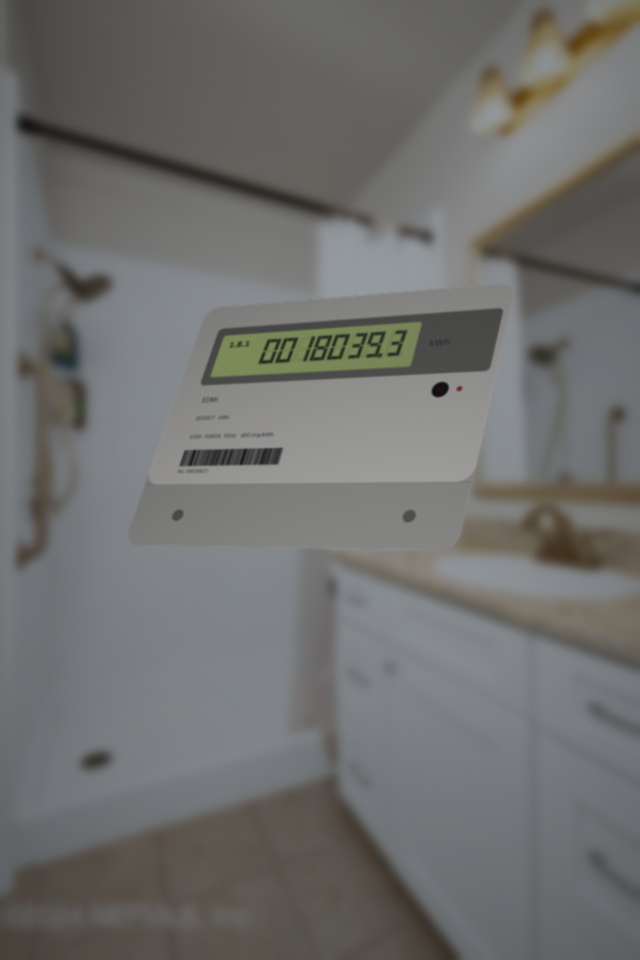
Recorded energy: 18039.3 kWh
